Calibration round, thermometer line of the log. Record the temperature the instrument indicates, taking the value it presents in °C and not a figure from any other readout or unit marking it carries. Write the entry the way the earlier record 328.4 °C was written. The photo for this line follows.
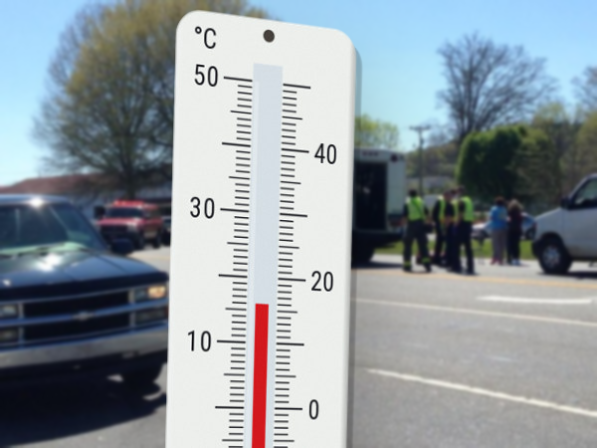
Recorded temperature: 16 °C
